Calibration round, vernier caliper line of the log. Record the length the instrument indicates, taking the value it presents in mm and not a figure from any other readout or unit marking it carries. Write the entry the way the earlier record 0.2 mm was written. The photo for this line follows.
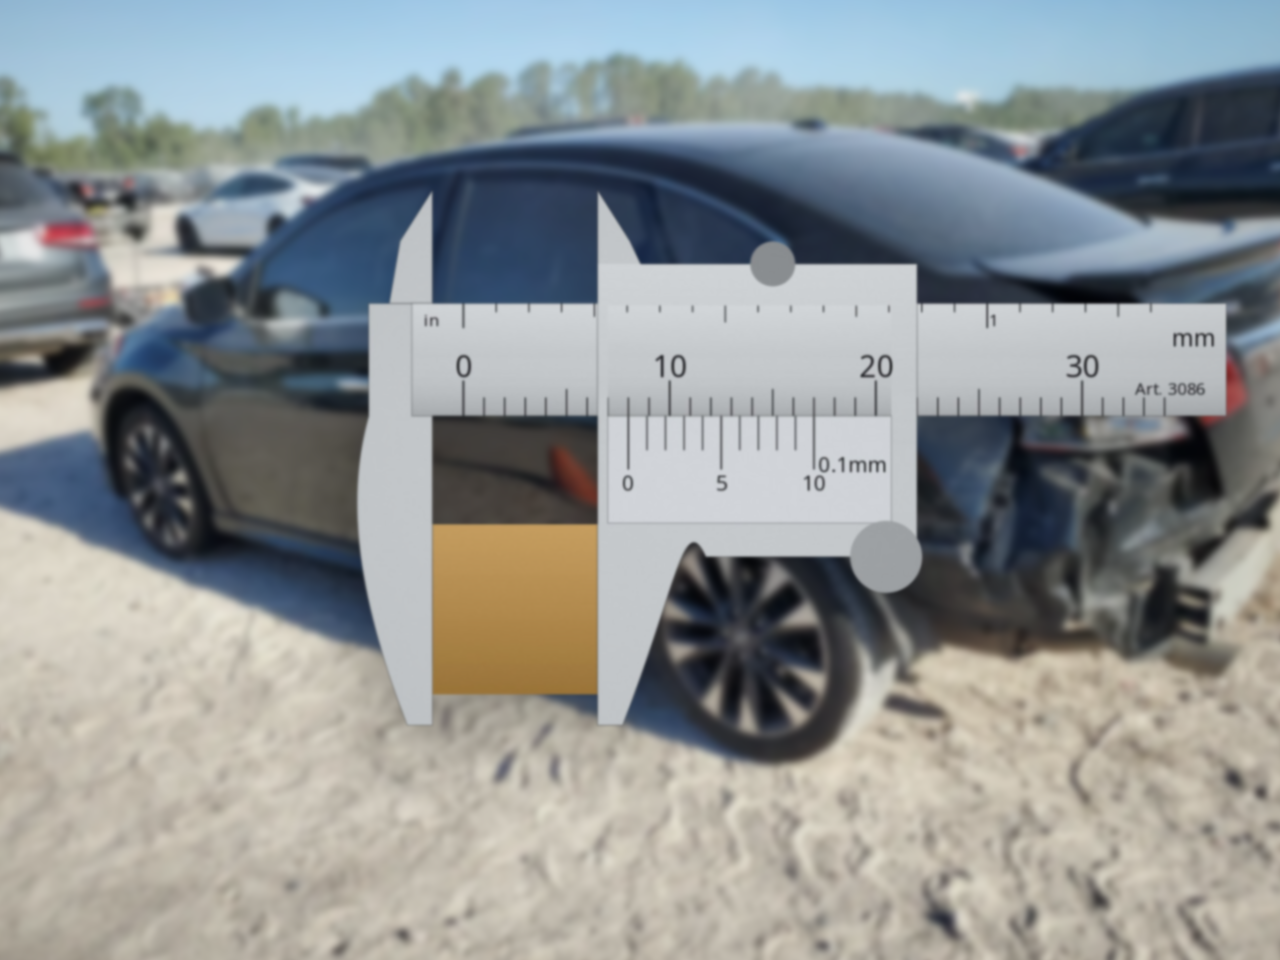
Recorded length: 8.0 mm
